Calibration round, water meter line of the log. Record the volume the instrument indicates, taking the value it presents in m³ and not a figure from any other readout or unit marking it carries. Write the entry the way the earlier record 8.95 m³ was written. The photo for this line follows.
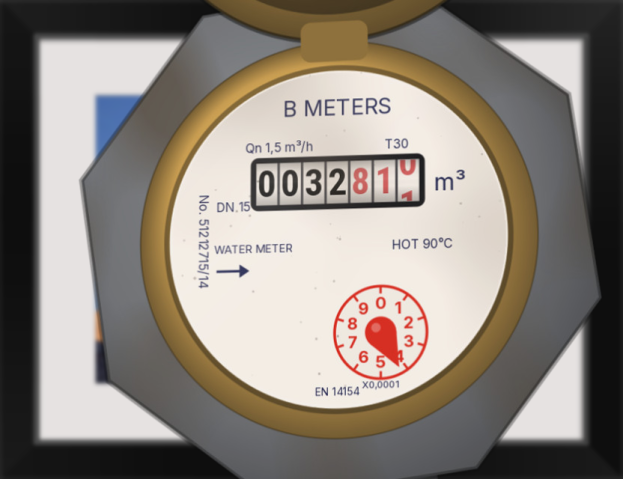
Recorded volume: 32.8104 m³
